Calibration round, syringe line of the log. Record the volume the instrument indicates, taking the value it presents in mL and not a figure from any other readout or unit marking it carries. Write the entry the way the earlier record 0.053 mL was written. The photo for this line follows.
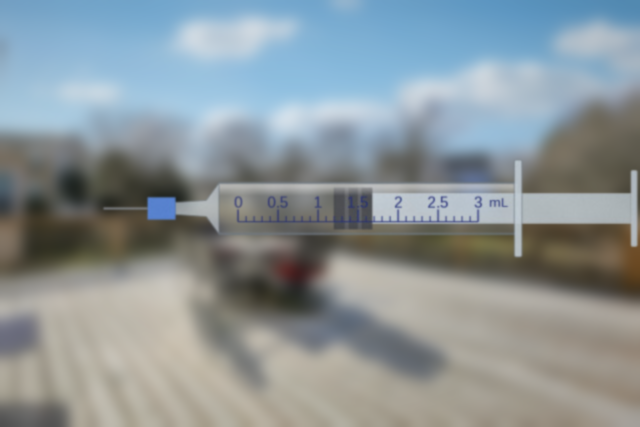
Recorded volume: 1.2 mL
